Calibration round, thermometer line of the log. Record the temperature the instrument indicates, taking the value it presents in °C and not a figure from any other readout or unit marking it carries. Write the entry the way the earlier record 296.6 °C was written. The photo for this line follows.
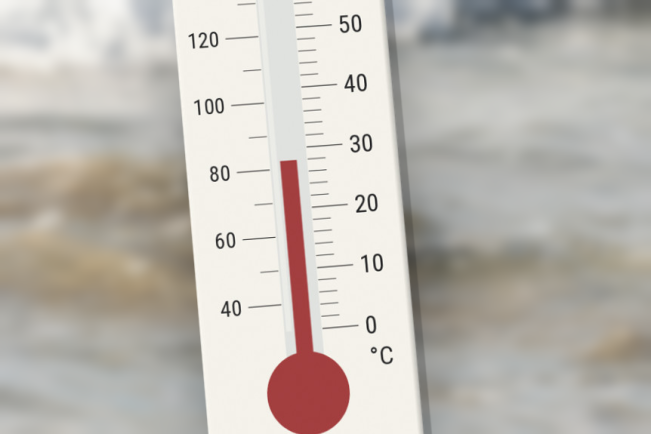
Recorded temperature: 28 °C
